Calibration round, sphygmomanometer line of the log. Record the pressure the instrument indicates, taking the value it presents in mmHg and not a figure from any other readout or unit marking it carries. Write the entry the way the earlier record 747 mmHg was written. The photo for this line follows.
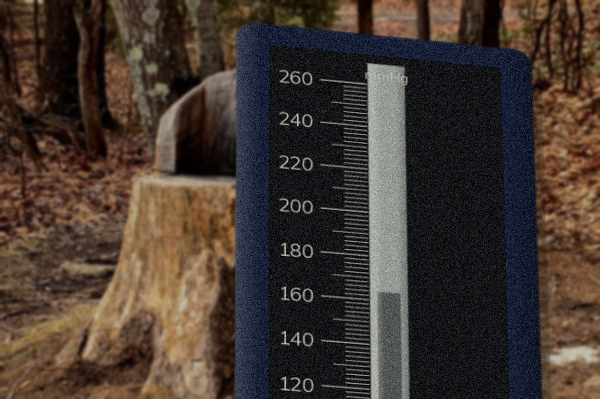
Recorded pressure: 164 mmHg
